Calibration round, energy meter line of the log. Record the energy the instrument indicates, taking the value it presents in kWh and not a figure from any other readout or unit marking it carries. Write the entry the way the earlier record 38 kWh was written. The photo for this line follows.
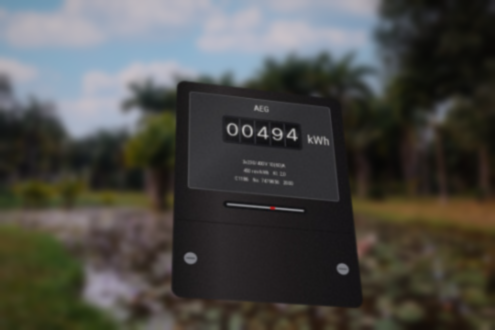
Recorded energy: 494 kWh
